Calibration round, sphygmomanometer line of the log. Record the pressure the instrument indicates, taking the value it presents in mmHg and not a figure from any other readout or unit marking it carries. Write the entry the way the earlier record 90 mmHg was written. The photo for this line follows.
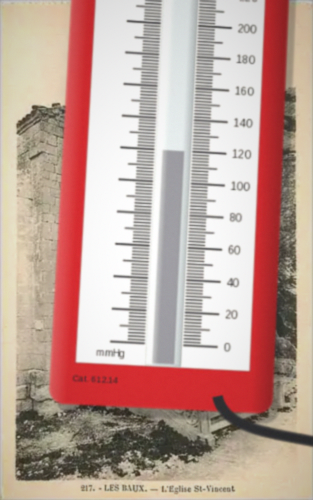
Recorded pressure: 120 mmHg
